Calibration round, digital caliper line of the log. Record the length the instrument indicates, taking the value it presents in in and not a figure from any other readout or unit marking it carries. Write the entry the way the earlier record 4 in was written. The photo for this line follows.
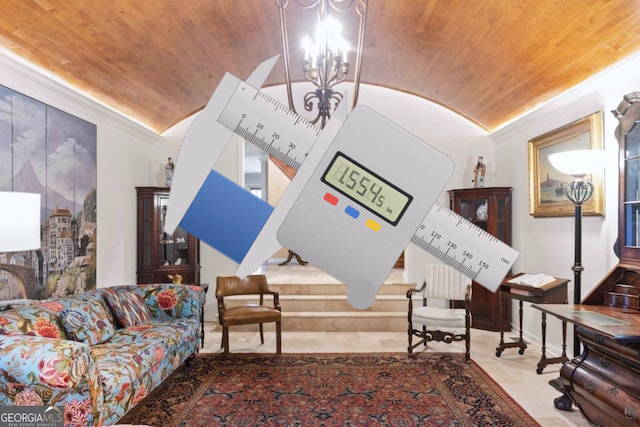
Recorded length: 1.5545 in
